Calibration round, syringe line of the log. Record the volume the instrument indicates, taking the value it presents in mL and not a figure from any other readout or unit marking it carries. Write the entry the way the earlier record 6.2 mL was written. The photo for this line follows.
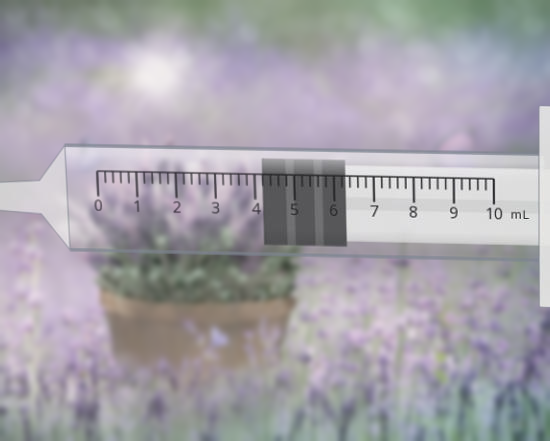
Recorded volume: 4.2 mL
